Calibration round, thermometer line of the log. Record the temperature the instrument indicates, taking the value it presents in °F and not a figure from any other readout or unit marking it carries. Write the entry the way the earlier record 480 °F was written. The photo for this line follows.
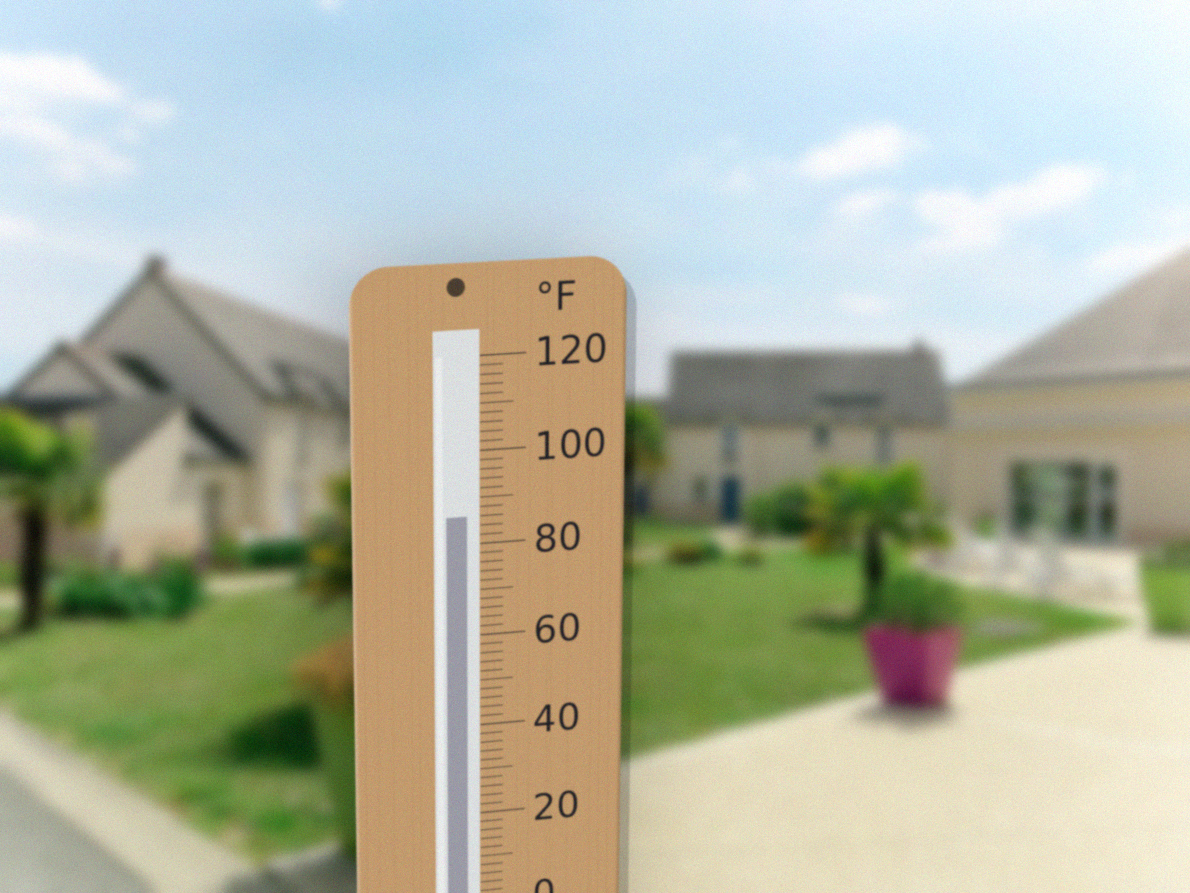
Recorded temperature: 86 °F
